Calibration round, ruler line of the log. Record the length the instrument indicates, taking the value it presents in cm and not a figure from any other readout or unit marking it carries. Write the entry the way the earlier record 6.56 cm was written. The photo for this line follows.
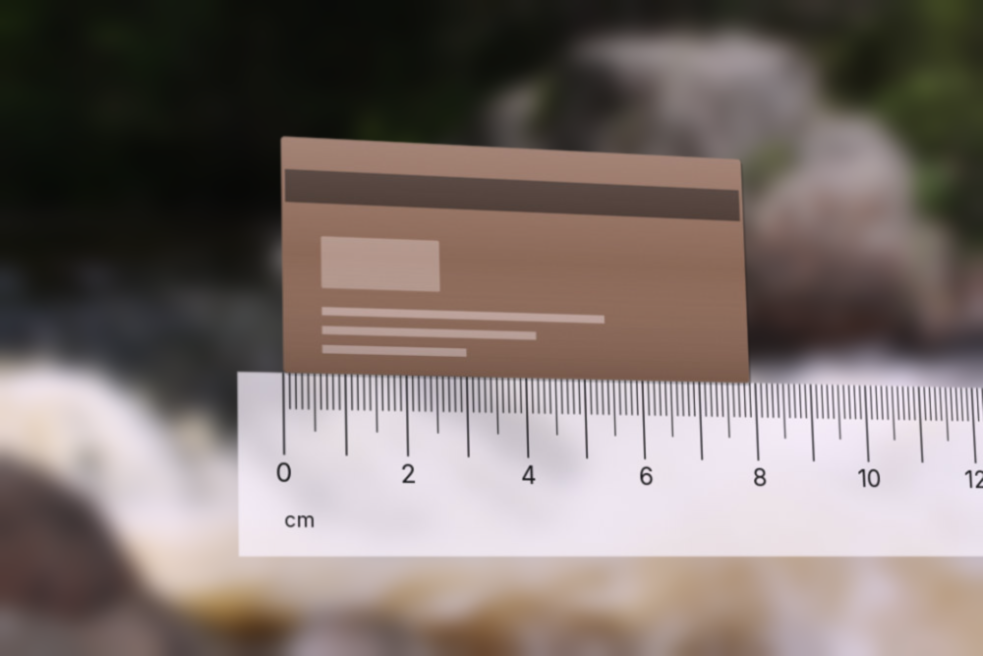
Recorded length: 7.9 cm
